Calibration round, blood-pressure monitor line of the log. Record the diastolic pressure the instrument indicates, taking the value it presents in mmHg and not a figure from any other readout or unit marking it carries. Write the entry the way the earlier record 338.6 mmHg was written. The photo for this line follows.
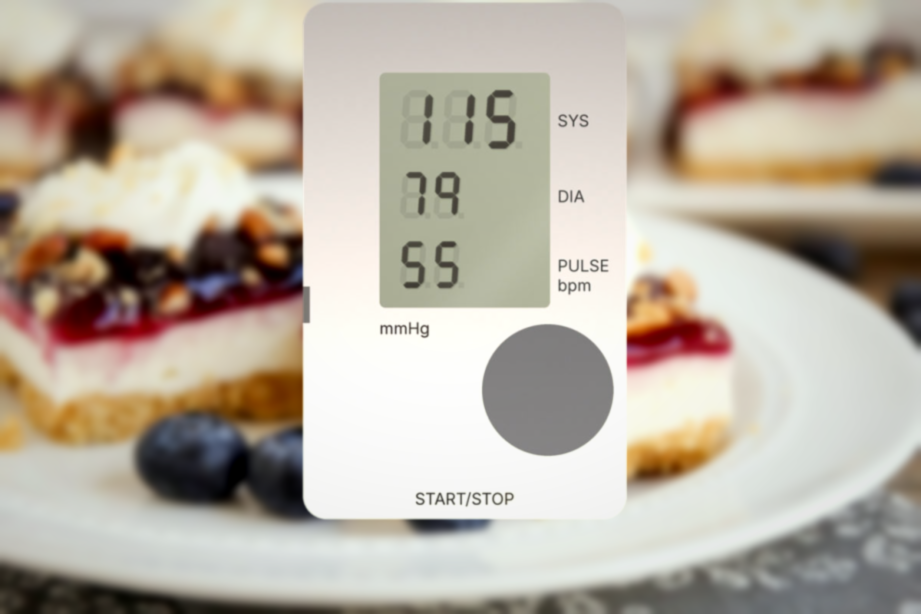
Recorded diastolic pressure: 79 mmHg
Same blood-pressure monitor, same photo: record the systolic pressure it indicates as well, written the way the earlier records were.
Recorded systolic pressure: 115 mmHg
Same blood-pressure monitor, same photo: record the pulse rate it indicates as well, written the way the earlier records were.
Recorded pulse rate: 55 bpm
